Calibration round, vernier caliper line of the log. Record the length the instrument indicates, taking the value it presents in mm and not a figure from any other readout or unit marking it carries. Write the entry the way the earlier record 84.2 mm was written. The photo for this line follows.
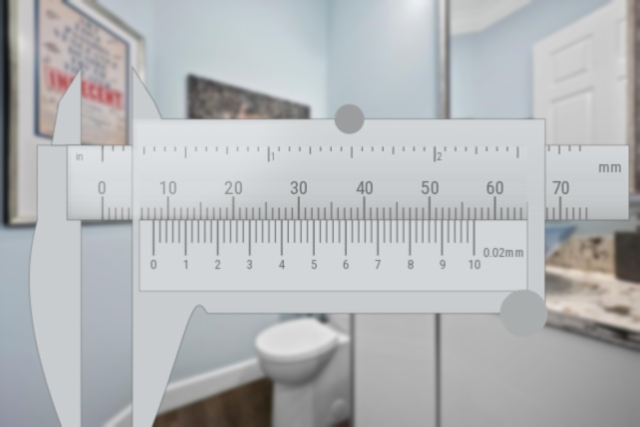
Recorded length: 7.8 mm
